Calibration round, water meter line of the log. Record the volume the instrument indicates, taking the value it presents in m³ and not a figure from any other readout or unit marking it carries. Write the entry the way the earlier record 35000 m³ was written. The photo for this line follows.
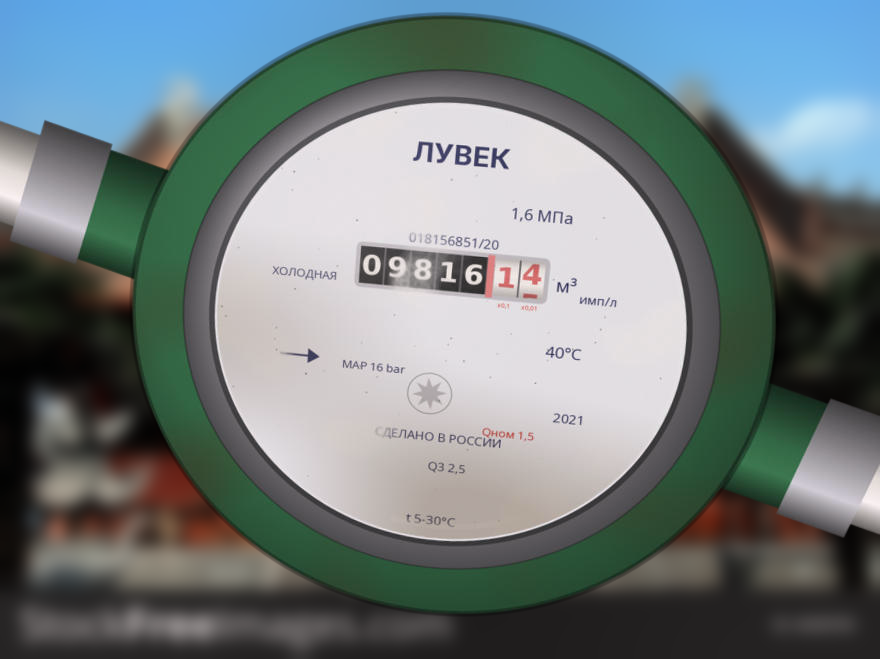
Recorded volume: 9816.14 m³
